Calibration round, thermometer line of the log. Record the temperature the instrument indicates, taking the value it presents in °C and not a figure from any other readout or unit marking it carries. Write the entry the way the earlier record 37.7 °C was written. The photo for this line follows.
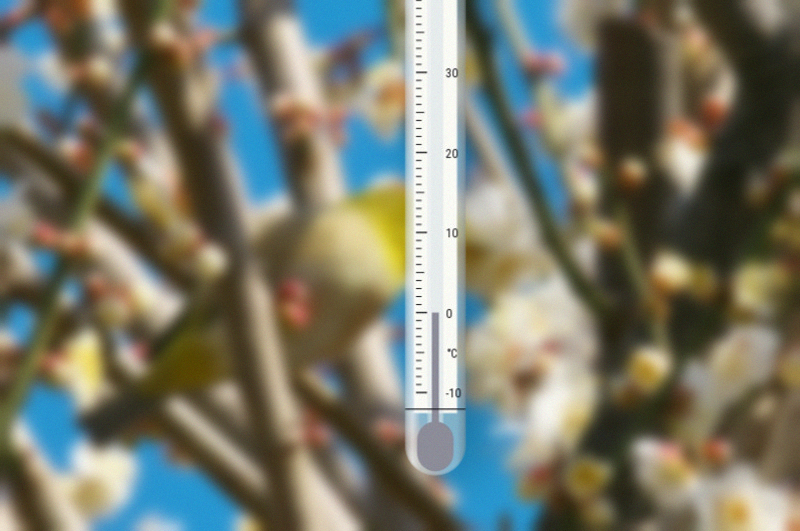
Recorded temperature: 0 °C
